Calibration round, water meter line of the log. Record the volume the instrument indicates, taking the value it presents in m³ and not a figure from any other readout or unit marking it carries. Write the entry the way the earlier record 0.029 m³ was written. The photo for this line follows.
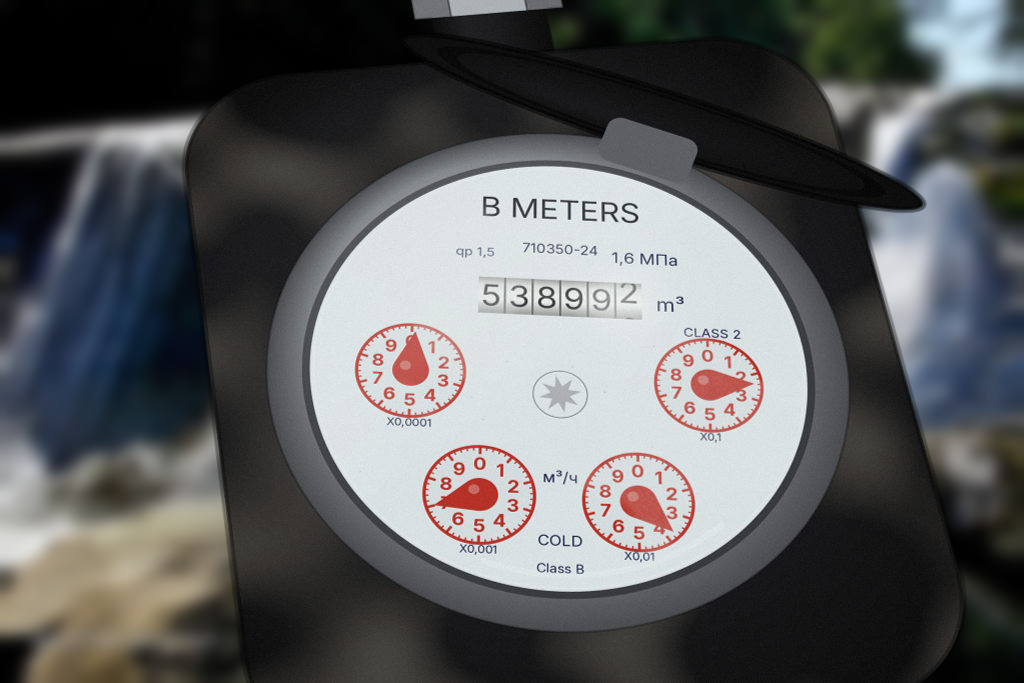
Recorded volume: 538992.2370 m³
